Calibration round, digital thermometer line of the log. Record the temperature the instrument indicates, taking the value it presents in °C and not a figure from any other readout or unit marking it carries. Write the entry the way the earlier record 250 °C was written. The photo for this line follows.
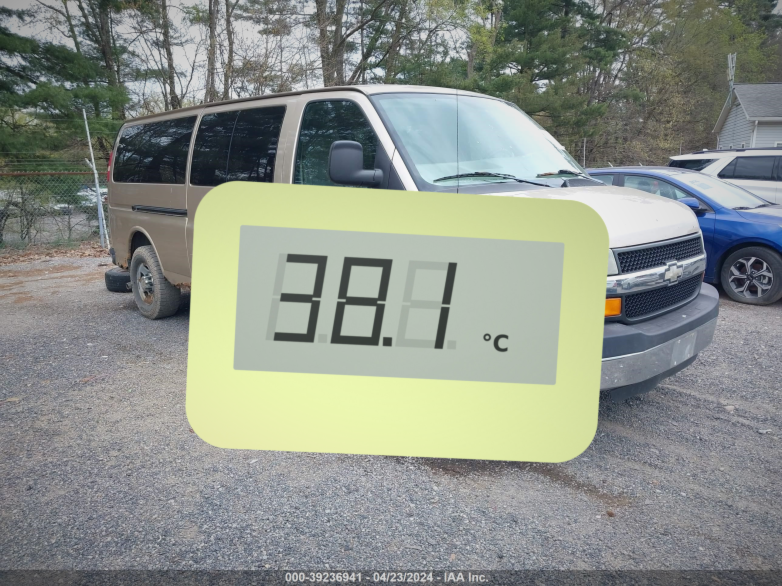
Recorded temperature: 38.1 °C
